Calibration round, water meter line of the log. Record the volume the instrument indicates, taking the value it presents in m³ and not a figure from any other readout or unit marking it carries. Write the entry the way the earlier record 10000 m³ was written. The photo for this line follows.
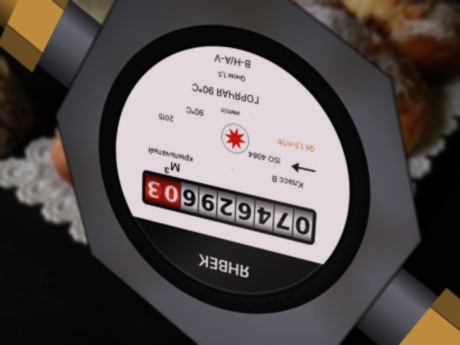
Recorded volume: 746296.03 m³
